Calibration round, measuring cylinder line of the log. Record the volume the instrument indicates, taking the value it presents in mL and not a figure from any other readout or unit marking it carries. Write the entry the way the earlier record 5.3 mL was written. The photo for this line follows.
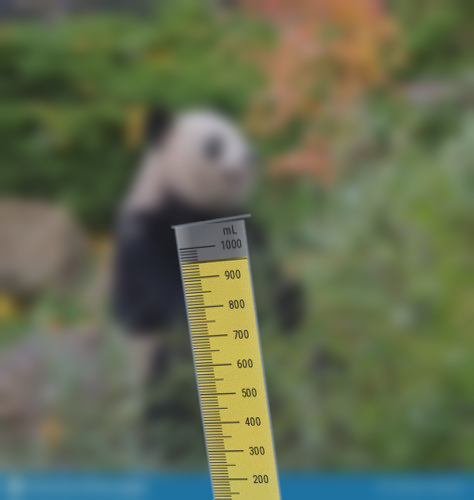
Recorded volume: 950 mL
